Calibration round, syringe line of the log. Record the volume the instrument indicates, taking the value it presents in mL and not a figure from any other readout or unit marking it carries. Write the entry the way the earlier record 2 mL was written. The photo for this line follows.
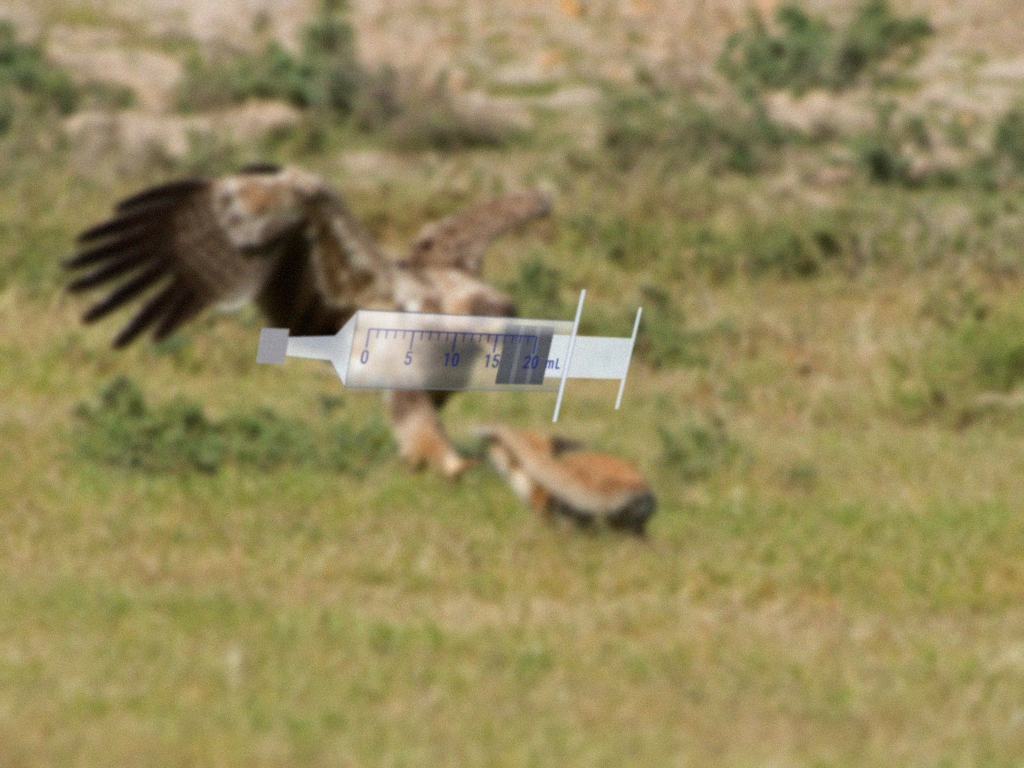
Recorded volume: 16 mL
